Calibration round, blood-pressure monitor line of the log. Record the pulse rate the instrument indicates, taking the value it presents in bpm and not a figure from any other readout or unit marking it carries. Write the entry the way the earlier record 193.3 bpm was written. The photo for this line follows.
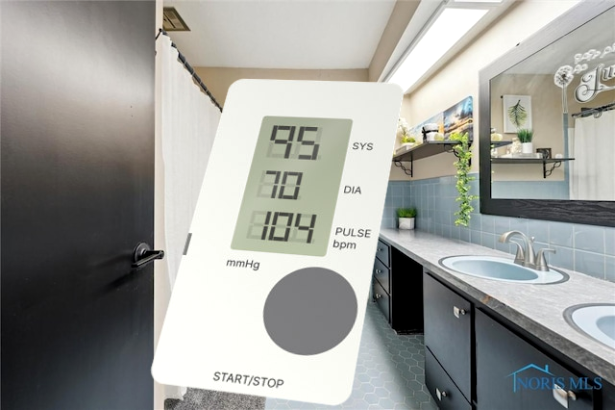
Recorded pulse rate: 104 bpm
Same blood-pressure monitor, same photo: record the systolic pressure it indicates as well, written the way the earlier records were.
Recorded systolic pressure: 95 mmHg
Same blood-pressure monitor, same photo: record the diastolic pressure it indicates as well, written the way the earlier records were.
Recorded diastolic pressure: 70 mmHg
